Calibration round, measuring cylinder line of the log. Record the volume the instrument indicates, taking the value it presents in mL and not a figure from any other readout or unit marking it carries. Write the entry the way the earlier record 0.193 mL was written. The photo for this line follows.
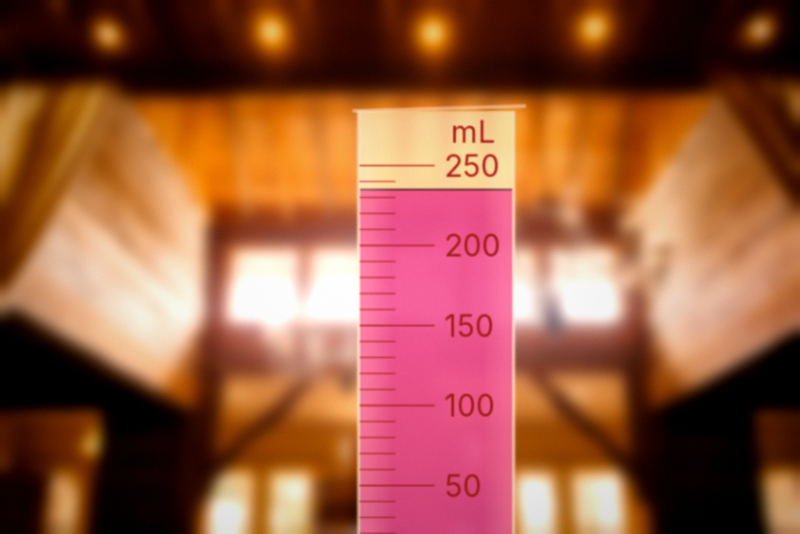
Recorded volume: 235 mL
